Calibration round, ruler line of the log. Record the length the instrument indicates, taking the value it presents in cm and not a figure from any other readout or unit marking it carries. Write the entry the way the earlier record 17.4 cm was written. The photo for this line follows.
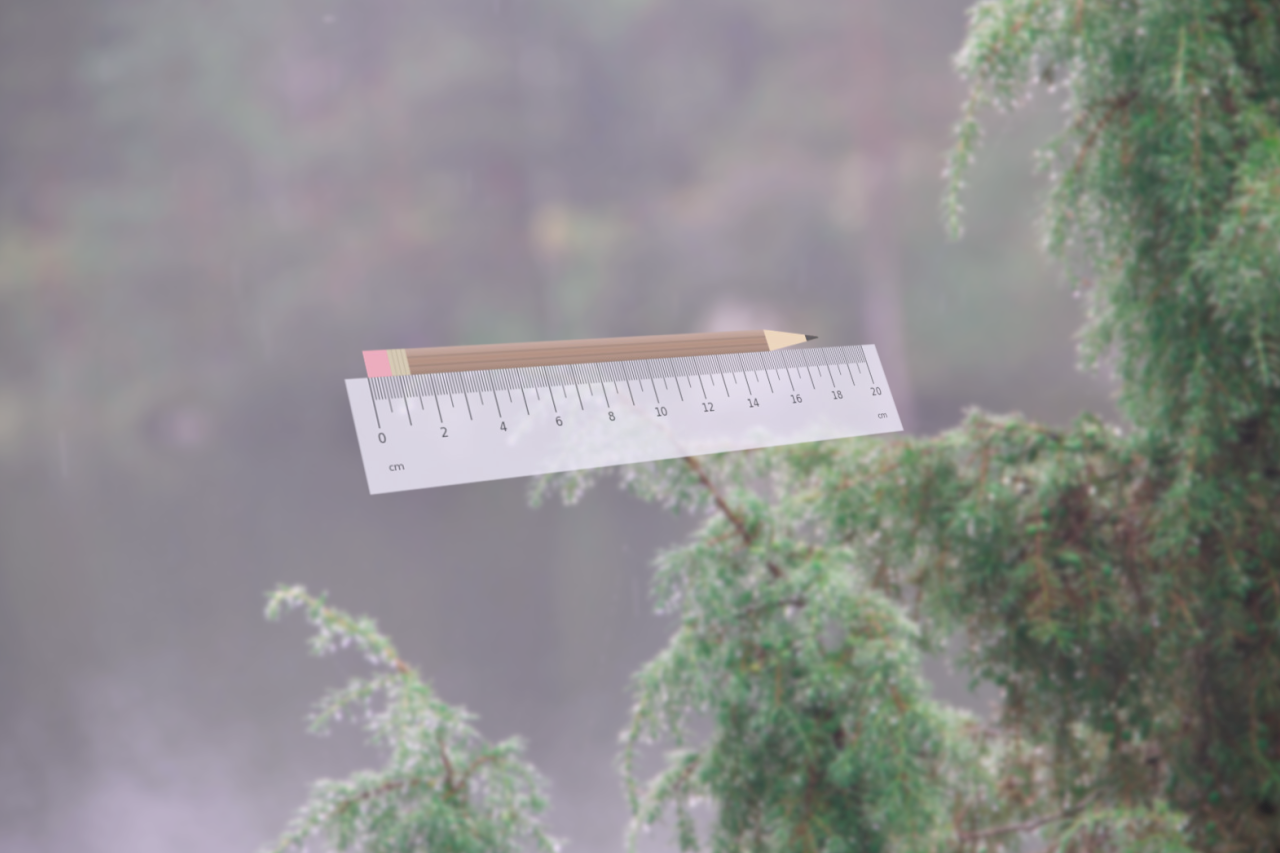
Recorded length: 18 cm
